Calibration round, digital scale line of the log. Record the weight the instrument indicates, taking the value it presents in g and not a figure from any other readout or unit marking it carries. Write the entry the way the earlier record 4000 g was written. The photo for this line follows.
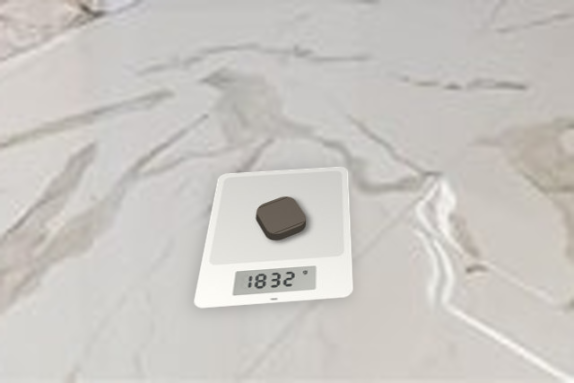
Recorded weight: 1832 g
